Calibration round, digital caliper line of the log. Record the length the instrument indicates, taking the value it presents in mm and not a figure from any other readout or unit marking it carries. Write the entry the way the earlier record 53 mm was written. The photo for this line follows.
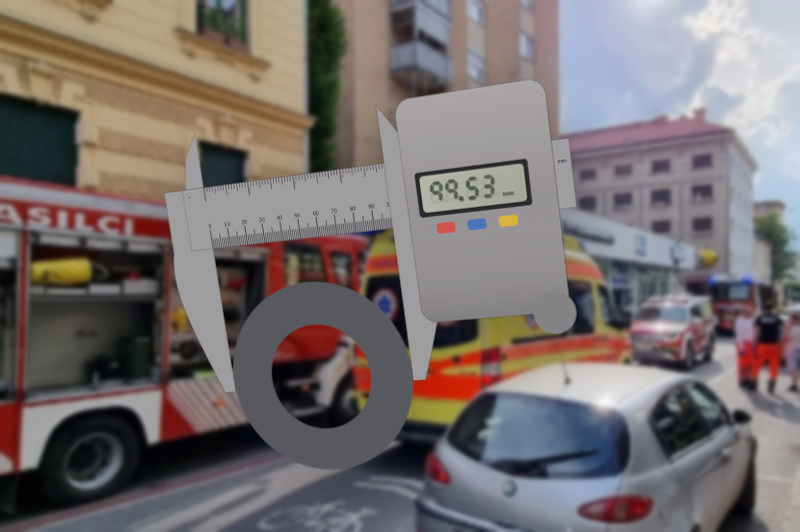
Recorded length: 99.53 mm
